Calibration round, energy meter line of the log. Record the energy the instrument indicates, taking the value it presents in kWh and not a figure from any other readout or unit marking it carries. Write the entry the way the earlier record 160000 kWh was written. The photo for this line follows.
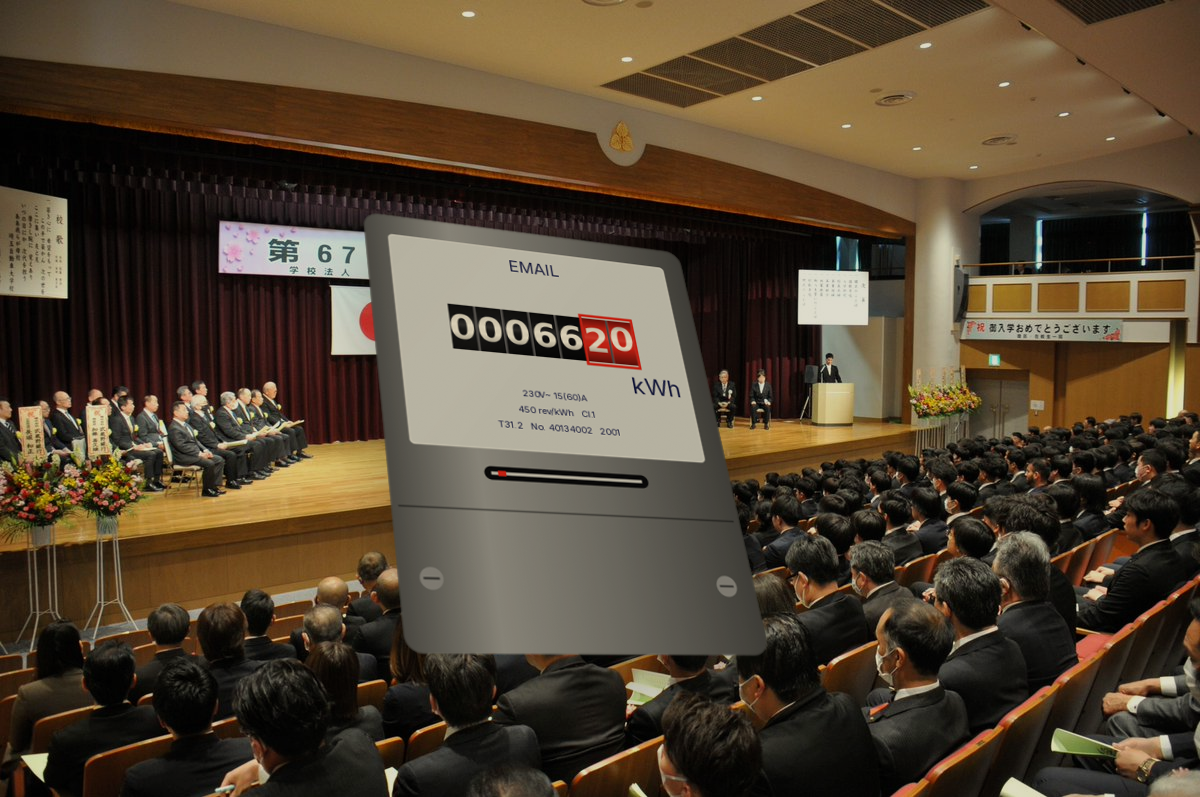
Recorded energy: 66.20 kWh
